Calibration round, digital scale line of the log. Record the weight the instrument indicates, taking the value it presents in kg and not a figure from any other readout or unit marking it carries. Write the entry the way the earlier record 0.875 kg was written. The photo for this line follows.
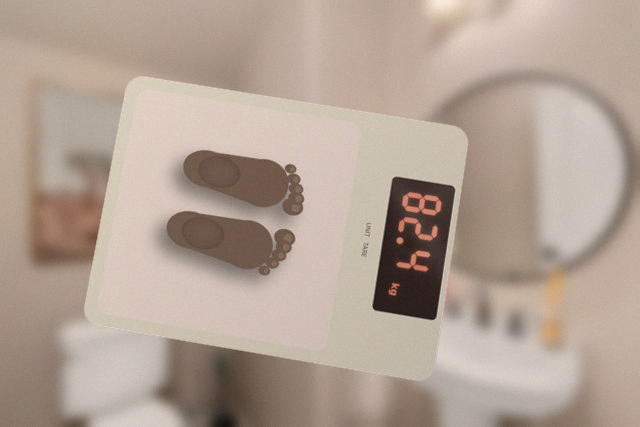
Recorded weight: 82.4 kg
